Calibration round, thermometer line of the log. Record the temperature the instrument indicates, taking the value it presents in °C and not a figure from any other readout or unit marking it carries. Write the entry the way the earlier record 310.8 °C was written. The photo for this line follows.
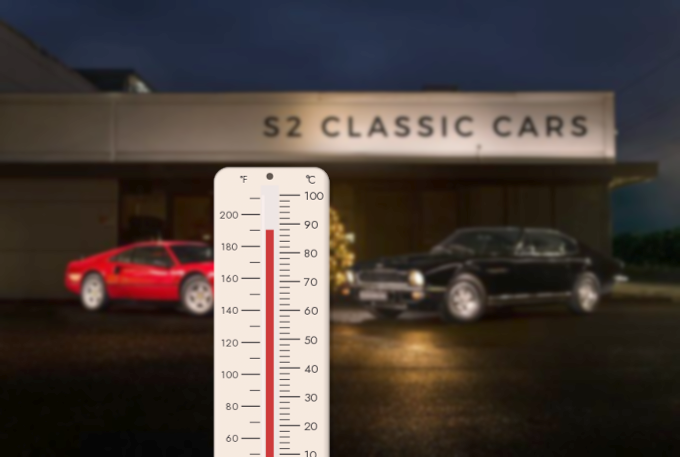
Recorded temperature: 88 °C
